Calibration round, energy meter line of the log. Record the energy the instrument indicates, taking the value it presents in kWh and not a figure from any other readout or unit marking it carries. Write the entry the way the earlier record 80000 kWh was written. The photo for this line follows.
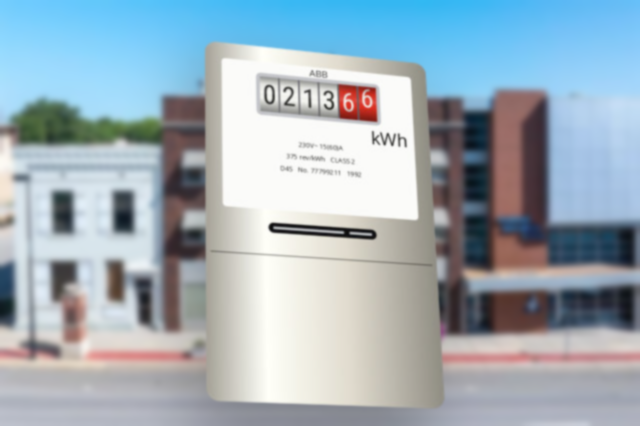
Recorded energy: 213.66 kWh
